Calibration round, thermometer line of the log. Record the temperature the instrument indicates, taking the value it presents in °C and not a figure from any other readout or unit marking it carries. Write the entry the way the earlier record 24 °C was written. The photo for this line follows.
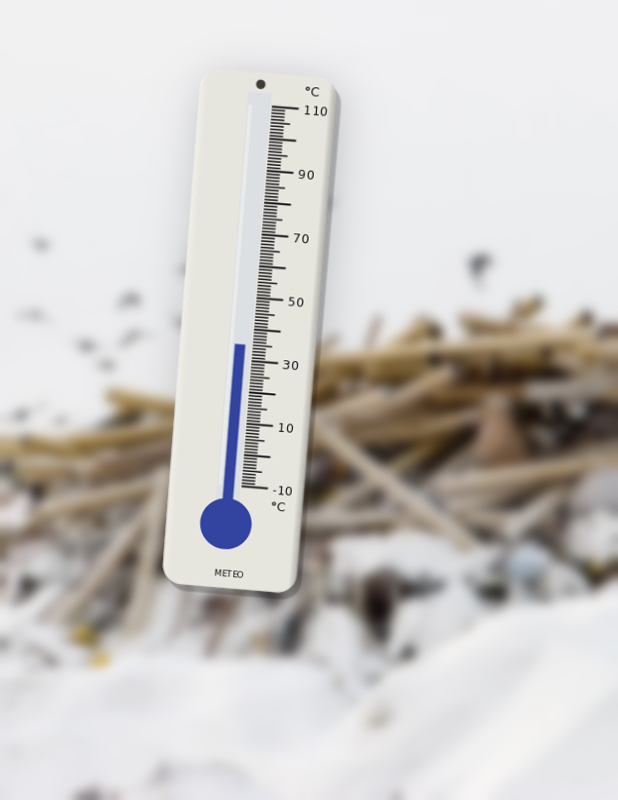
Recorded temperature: 35 °C
